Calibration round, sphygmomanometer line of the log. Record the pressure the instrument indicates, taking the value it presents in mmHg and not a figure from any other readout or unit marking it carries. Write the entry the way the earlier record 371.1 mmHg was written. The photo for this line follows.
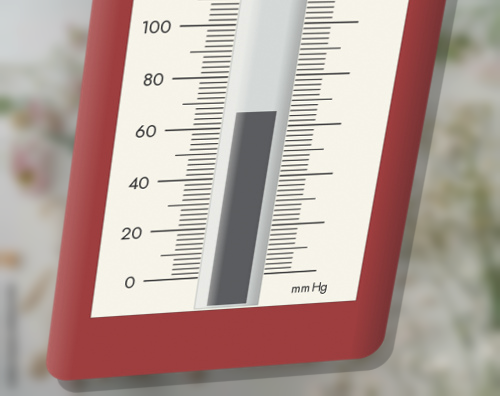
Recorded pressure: 66 mmHg
